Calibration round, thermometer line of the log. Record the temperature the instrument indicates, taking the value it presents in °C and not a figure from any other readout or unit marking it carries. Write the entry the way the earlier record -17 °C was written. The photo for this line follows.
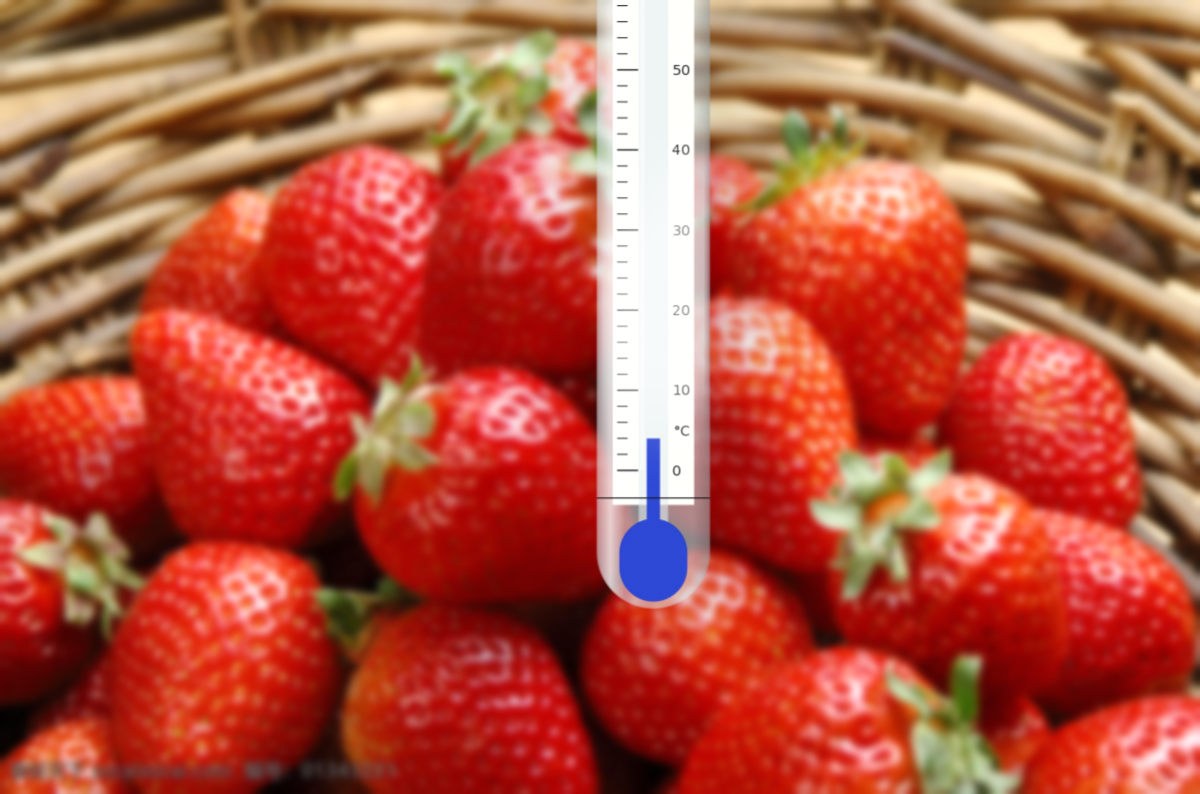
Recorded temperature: 4 °C
